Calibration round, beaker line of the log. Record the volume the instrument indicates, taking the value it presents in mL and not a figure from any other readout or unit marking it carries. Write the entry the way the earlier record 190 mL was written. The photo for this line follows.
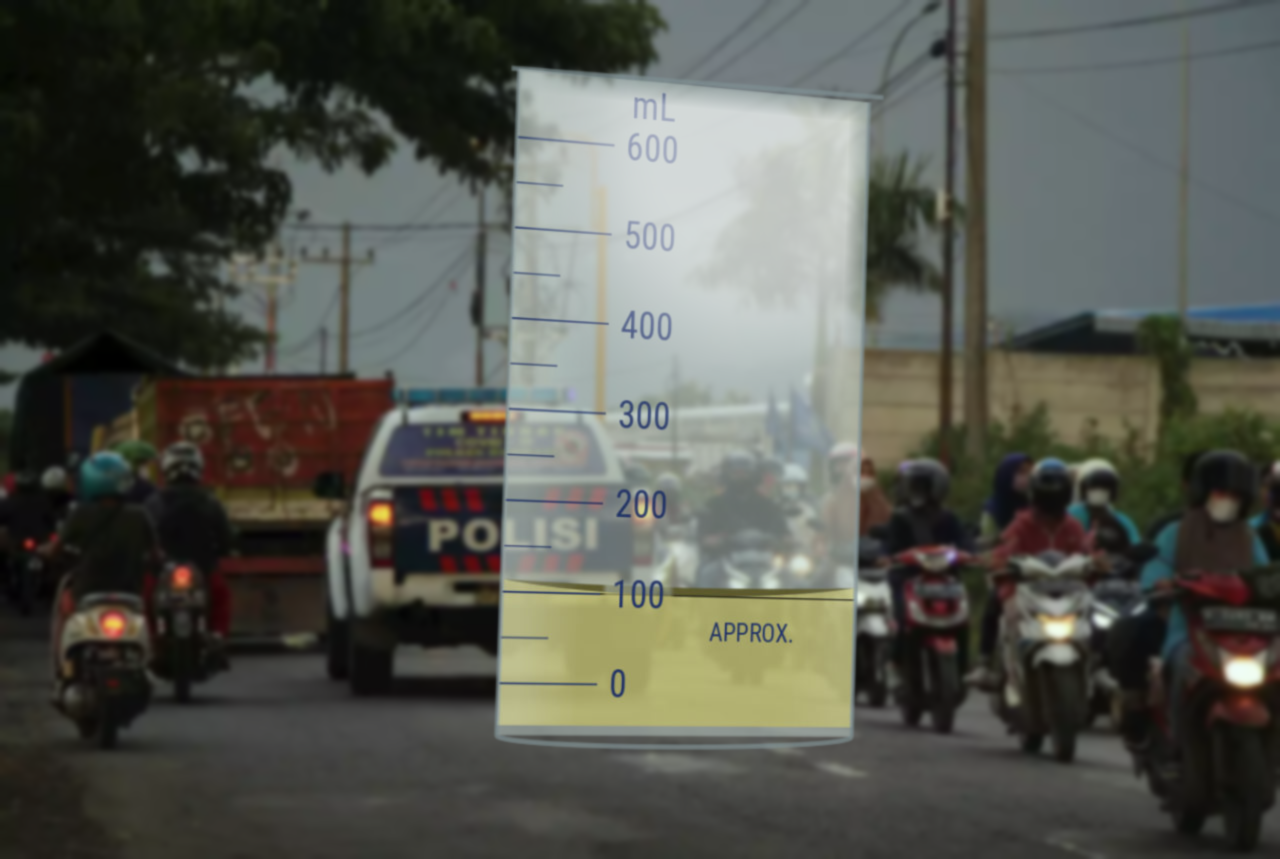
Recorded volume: 100 mL
